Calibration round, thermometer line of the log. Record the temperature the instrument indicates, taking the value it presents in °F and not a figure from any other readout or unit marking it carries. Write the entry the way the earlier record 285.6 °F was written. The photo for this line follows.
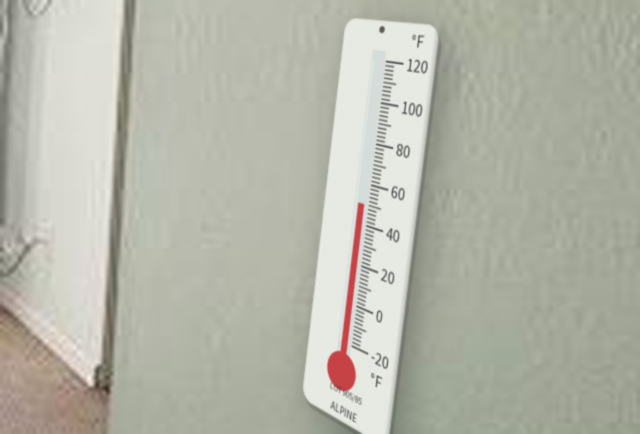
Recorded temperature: 50 °F
